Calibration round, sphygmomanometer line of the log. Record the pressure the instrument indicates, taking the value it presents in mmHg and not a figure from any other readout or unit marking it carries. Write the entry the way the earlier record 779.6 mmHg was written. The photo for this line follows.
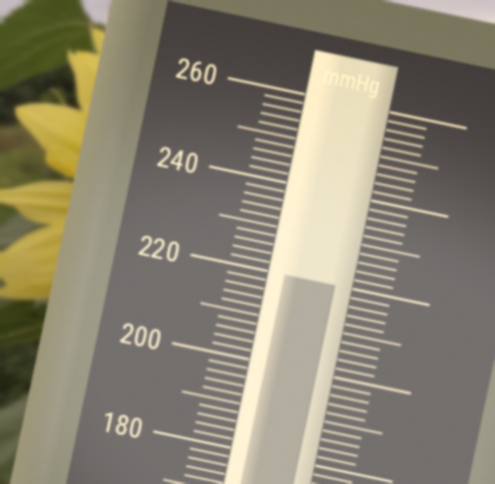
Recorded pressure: 220 mmHg
